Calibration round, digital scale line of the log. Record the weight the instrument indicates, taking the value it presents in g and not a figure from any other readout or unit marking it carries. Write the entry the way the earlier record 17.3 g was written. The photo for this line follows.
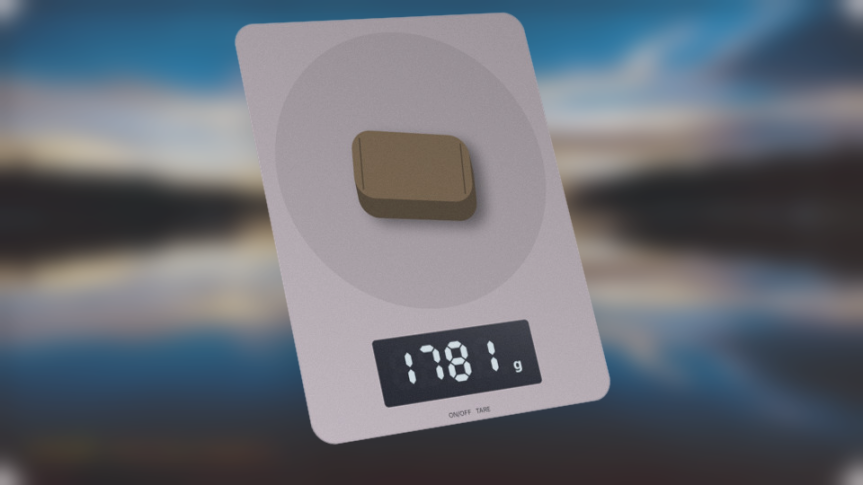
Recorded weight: 1781 g
